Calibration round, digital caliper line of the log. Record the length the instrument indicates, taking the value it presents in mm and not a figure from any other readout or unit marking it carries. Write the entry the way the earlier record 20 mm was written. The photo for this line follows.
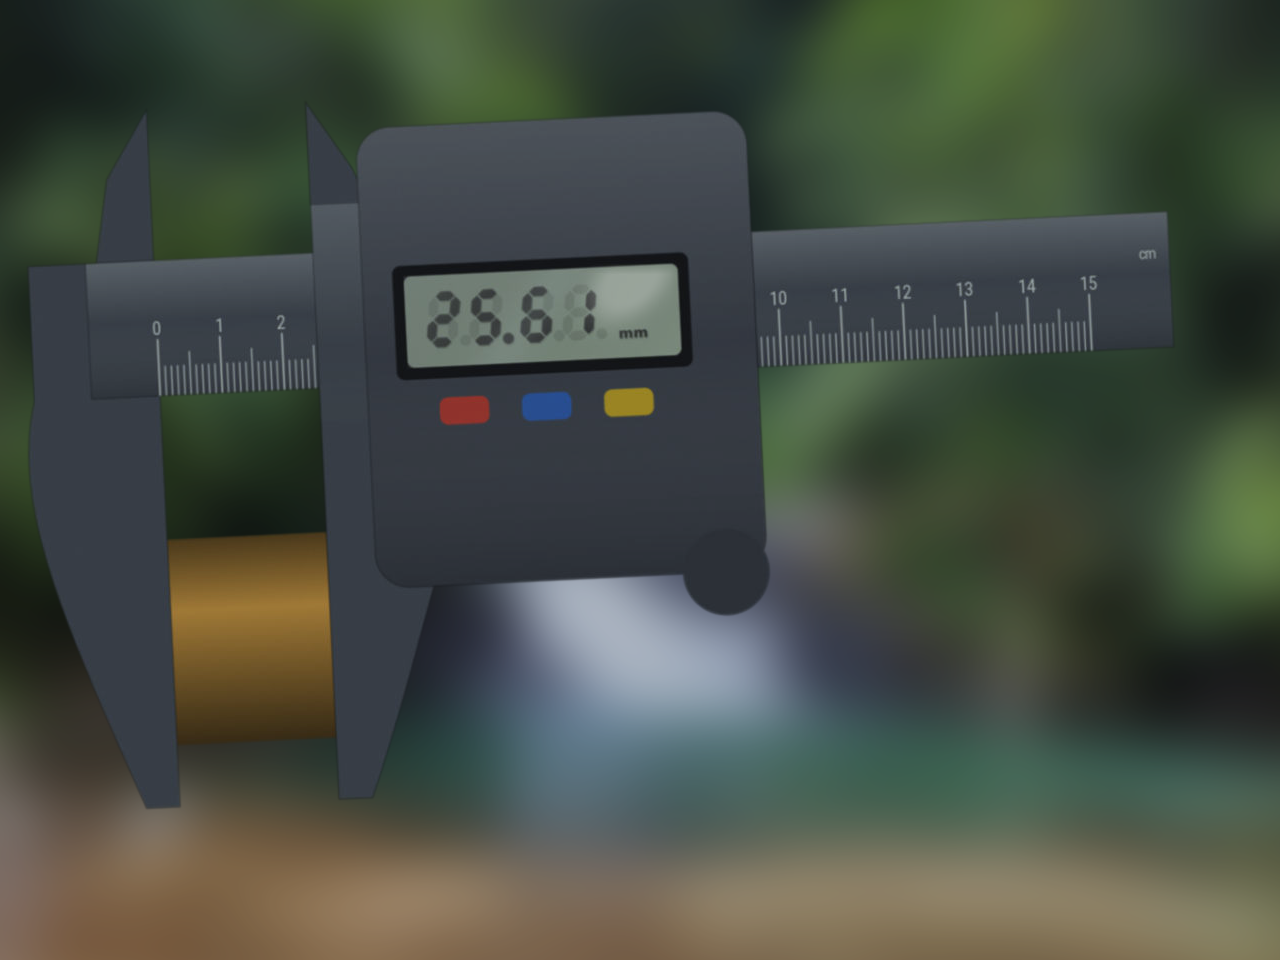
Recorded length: 25.61 mm
